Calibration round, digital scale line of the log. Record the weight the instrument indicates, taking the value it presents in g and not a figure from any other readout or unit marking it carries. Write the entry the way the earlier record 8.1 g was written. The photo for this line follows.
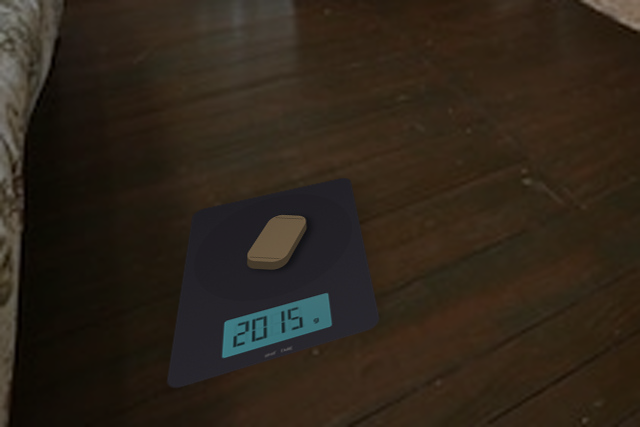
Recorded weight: 2015 g
